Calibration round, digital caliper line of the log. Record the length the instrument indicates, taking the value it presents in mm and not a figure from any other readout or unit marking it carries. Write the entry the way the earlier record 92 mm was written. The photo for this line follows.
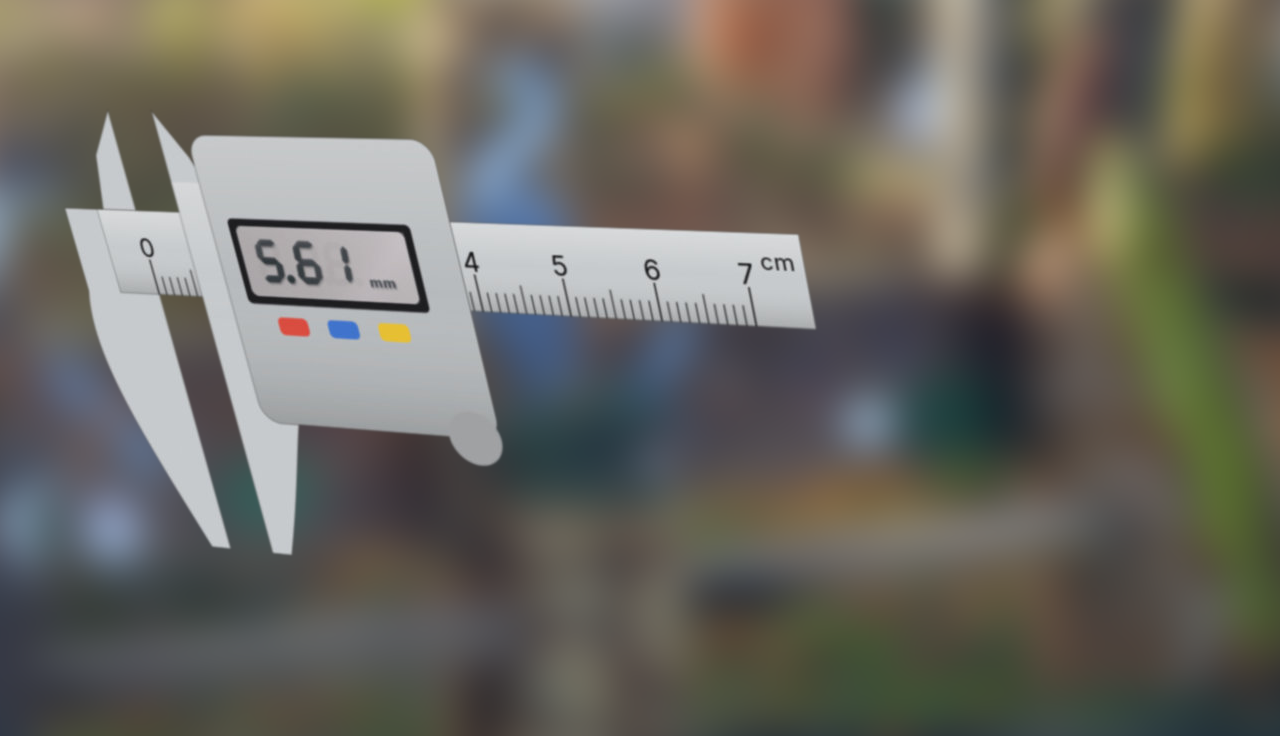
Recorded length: 5.61 mm
